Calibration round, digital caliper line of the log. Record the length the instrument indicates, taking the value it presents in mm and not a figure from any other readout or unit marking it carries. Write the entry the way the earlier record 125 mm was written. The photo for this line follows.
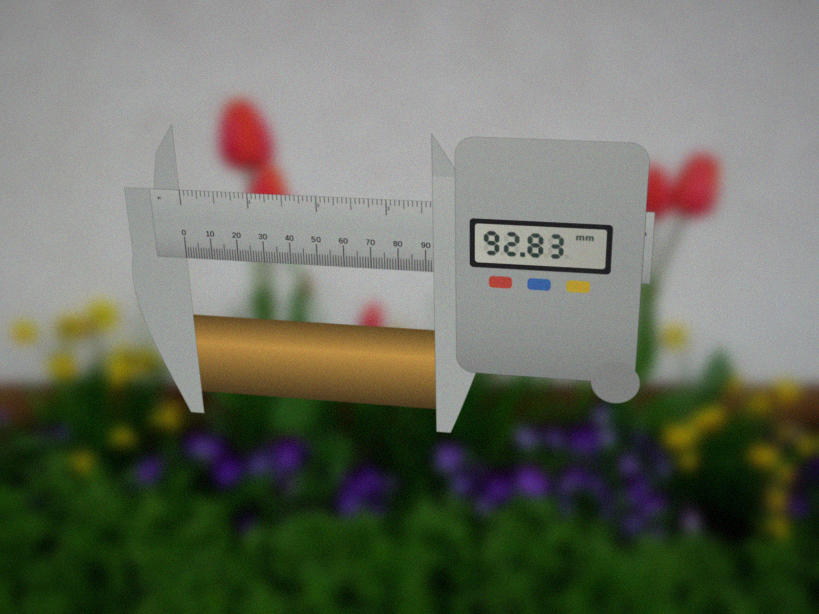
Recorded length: 92.83 mm
